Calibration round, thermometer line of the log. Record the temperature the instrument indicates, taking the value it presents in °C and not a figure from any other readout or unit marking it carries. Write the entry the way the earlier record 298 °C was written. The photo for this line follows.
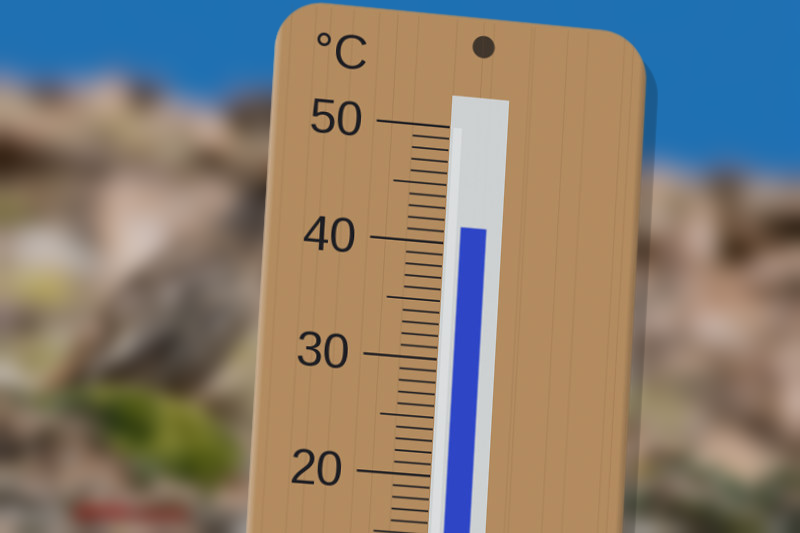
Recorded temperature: 41.5 °C
